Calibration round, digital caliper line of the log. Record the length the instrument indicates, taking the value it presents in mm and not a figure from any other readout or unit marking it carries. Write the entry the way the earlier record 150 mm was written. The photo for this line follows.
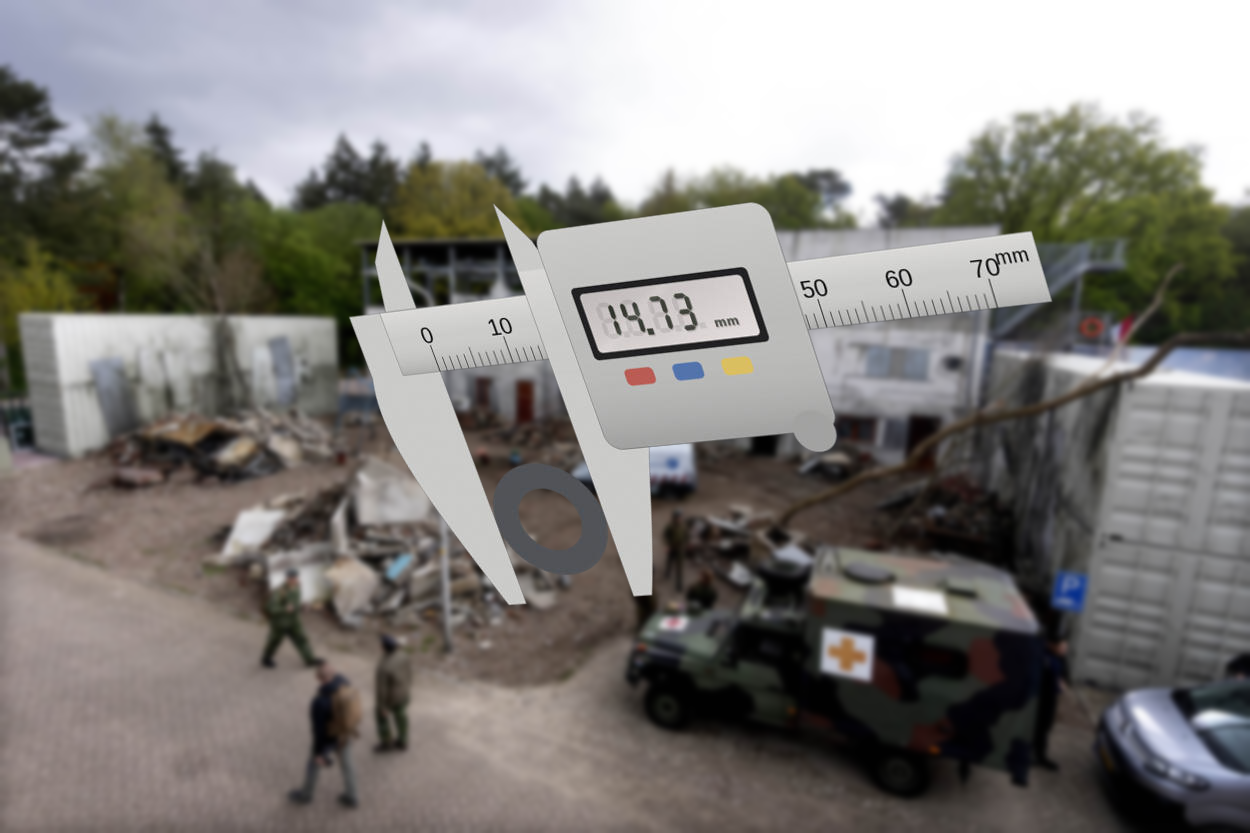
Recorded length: 14.73 mm
